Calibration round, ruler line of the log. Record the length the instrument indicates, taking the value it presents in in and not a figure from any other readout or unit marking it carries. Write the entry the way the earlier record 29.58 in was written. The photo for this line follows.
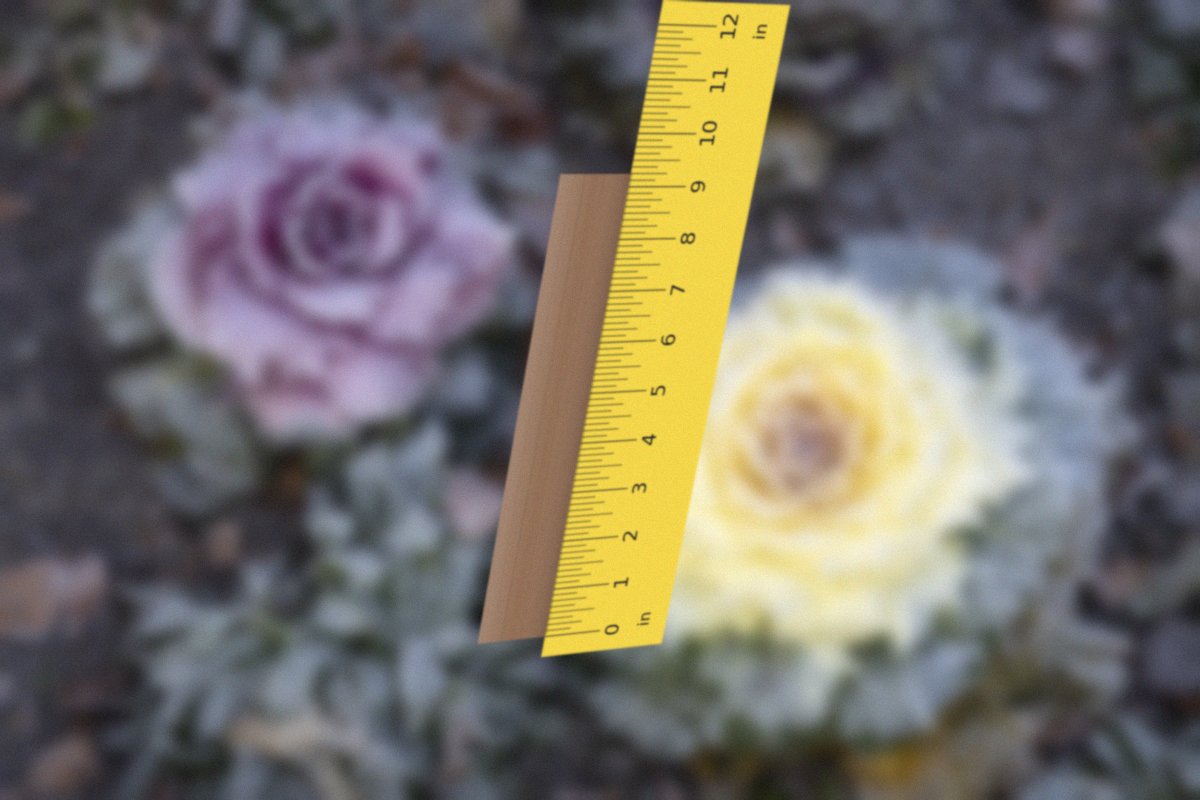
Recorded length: 9.25 in
